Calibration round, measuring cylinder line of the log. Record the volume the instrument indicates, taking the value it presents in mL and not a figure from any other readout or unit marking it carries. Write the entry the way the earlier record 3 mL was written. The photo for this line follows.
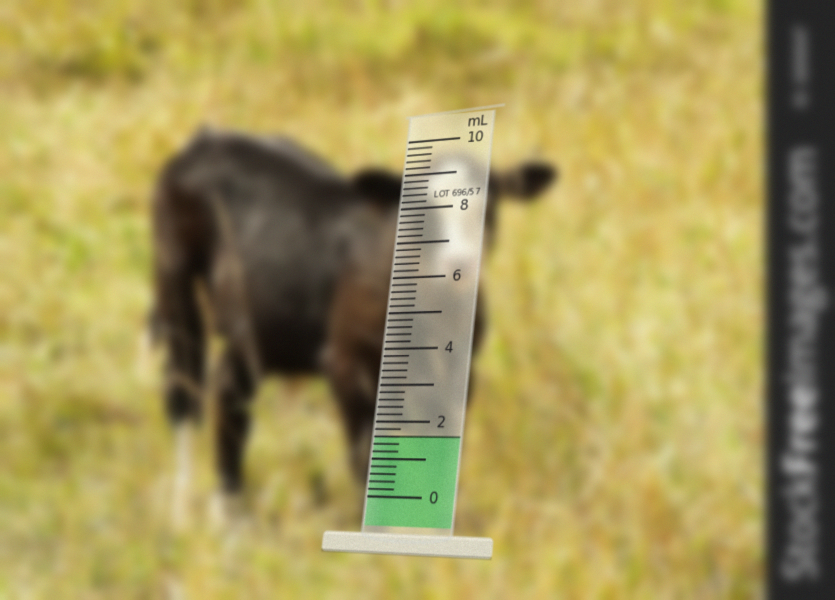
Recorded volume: 1.6 mL
